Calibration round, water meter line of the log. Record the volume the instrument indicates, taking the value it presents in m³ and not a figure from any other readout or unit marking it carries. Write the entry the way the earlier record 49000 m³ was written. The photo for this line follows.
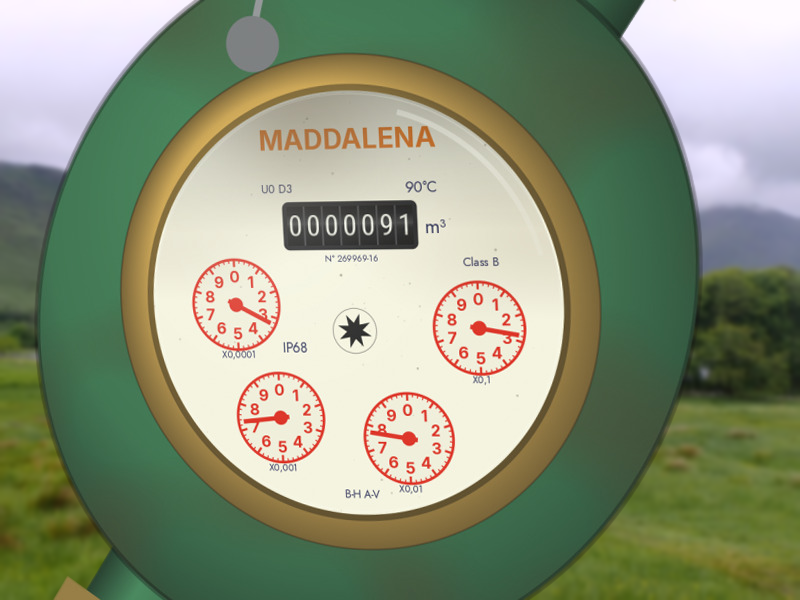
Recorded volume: 91.2773 m³
